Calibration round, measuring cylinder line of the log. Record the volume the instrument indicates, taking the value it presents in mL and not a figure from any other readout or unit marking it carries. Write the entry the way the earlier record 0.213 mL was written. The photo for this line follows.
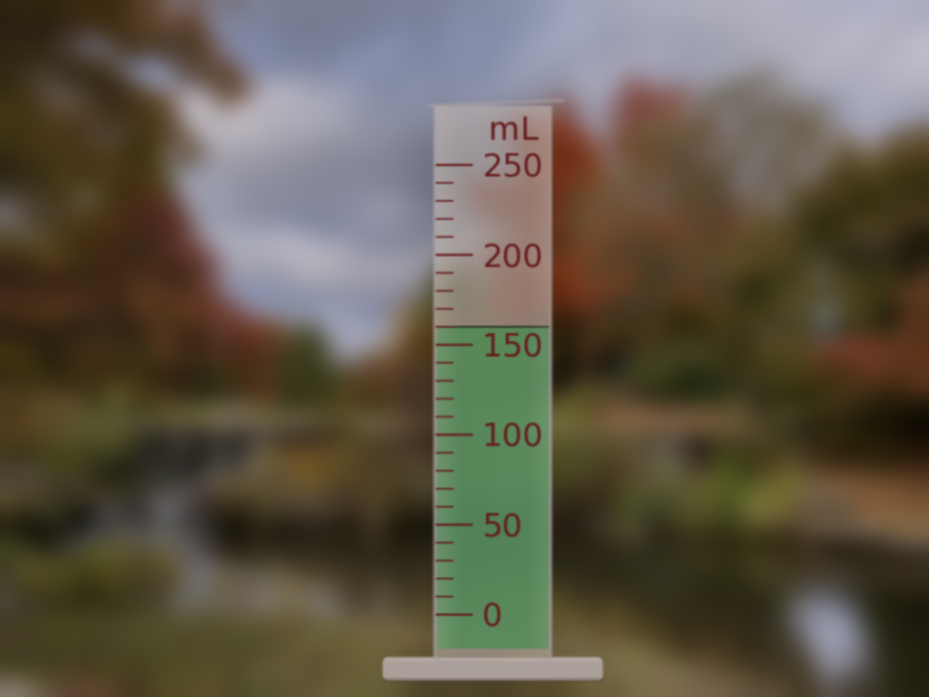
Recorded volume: 160 mL
